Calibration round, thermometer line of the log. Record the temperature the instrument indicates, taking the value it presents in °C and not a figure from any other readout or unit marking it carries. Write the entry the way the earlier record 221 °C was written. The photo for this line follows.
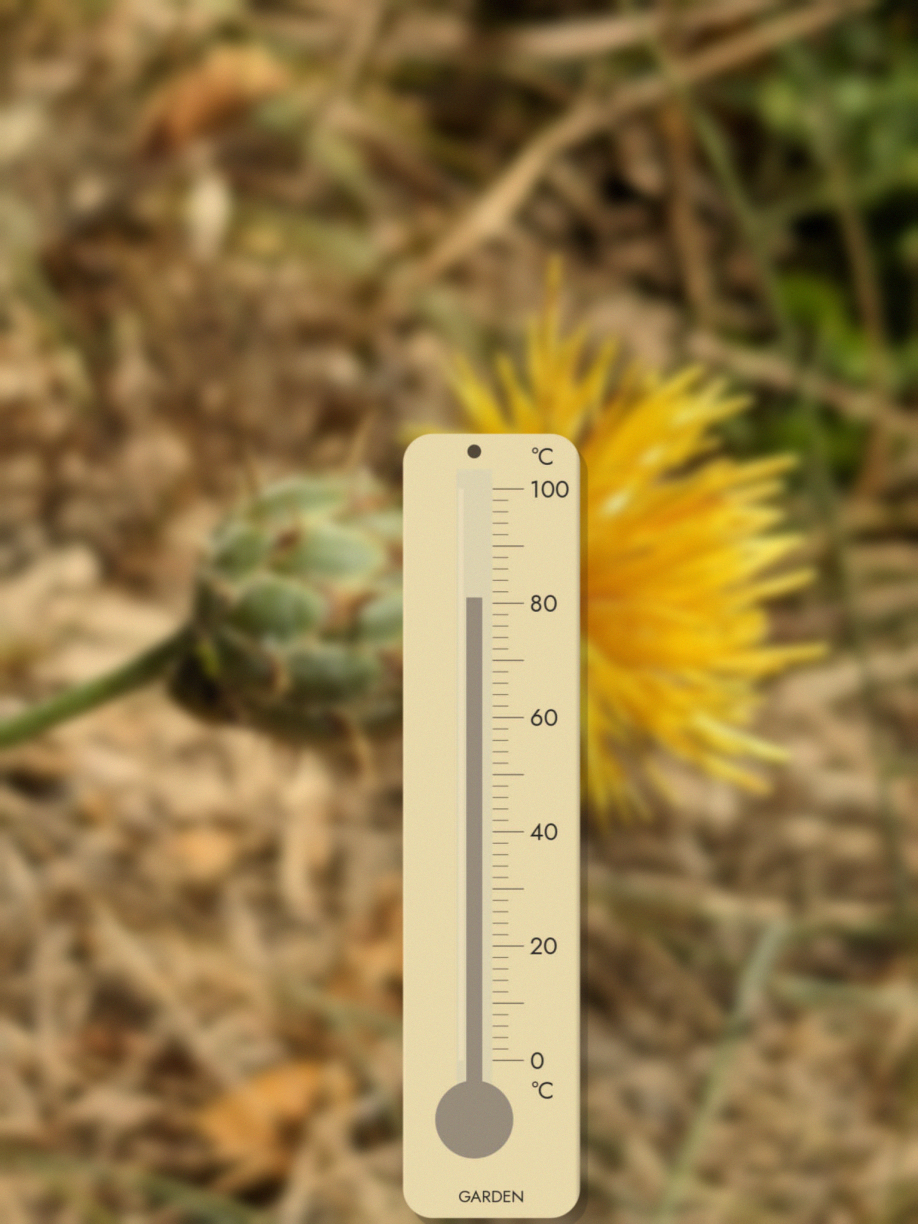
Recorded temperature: 81 °C
